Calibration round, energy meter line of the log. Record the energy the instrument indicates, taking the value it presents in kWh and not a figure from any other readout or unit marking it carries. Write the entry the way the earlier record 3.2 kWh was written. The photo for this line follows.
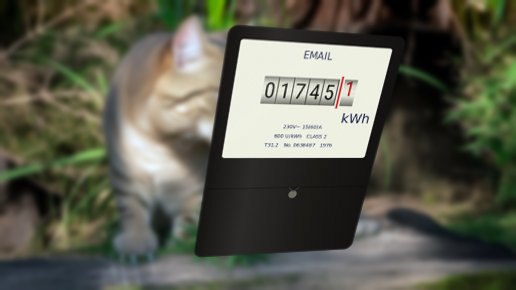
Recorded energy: 1745.1 kWh
